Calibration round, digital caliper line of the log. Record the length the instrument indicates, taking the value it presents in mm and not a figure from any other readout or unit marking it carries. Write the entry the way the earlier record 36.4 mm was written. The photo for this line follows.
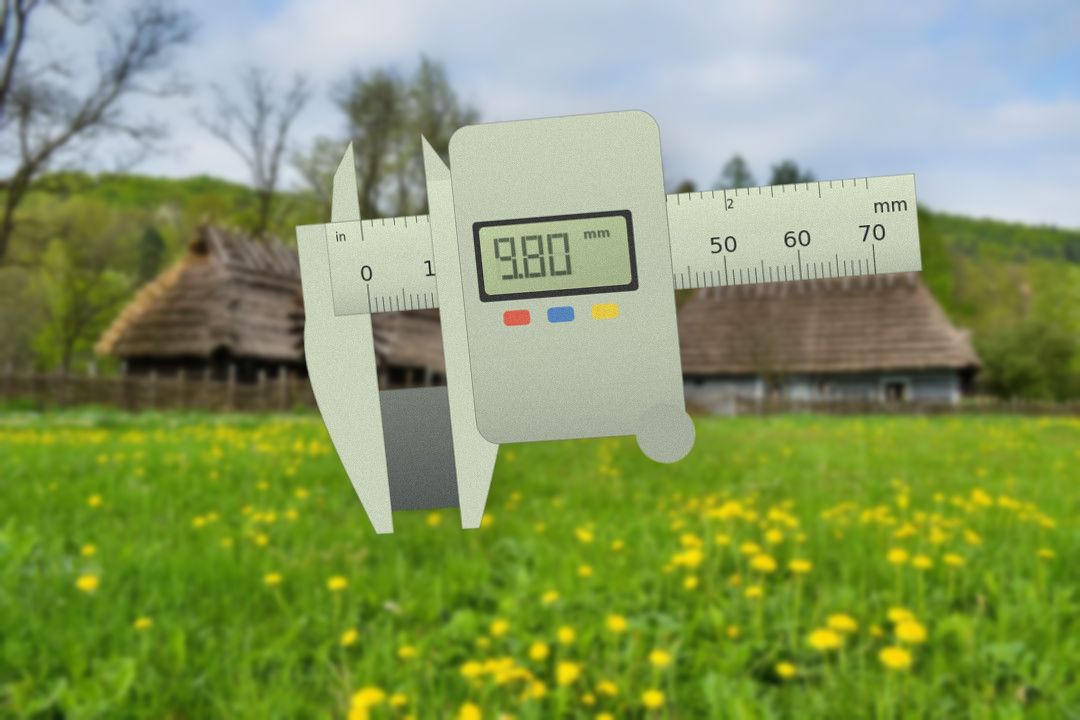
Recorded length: 9.80 mm
